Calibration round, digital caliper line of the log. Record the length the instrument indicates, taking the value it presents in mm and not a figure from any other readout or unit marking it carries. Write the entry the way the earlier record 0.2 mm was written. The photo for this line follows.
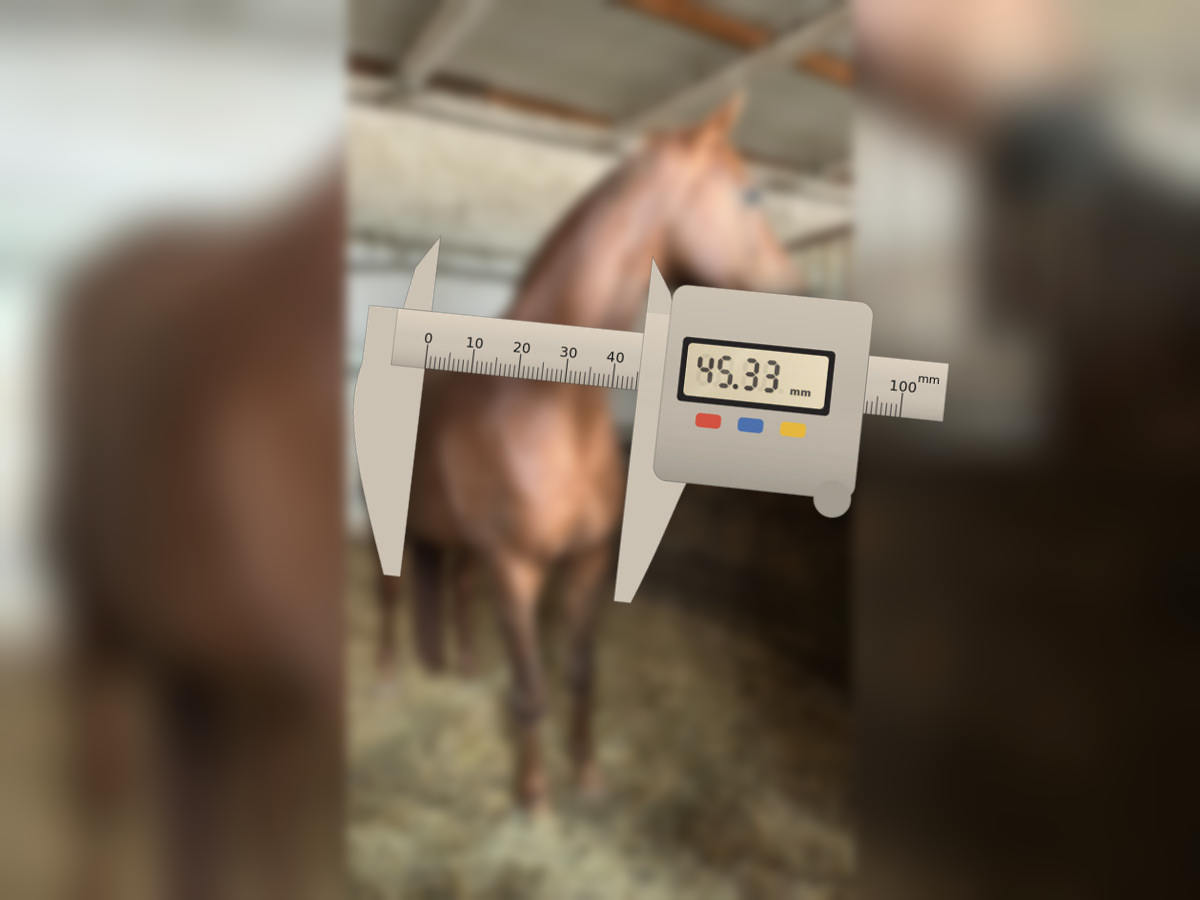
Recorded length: 45.33 mm
